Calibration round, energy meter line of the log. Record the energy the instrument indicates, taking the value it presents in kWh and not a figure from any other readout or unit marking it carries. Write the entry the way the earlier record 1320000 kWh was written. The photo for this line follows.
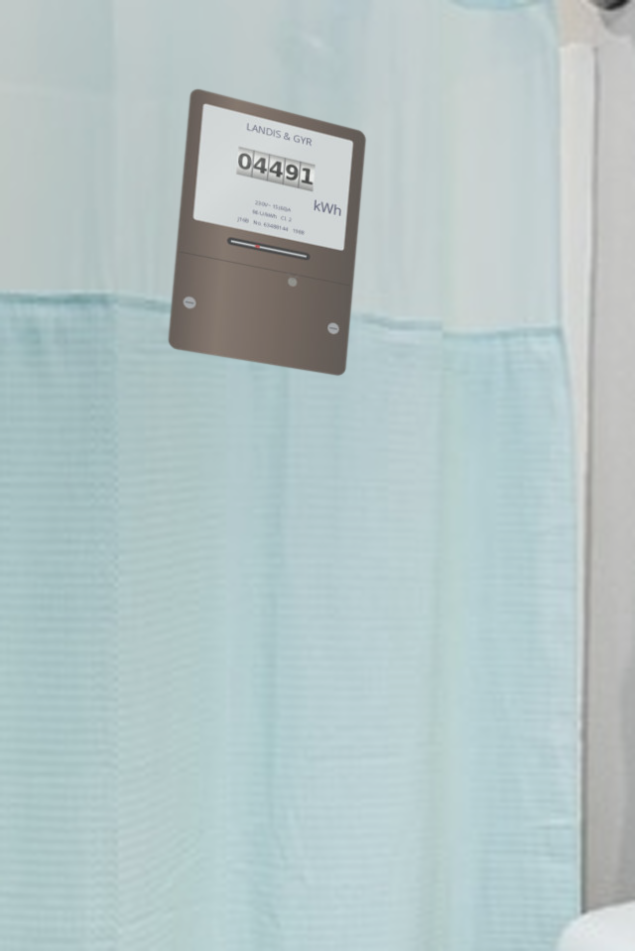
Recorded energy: 4491 kWh
